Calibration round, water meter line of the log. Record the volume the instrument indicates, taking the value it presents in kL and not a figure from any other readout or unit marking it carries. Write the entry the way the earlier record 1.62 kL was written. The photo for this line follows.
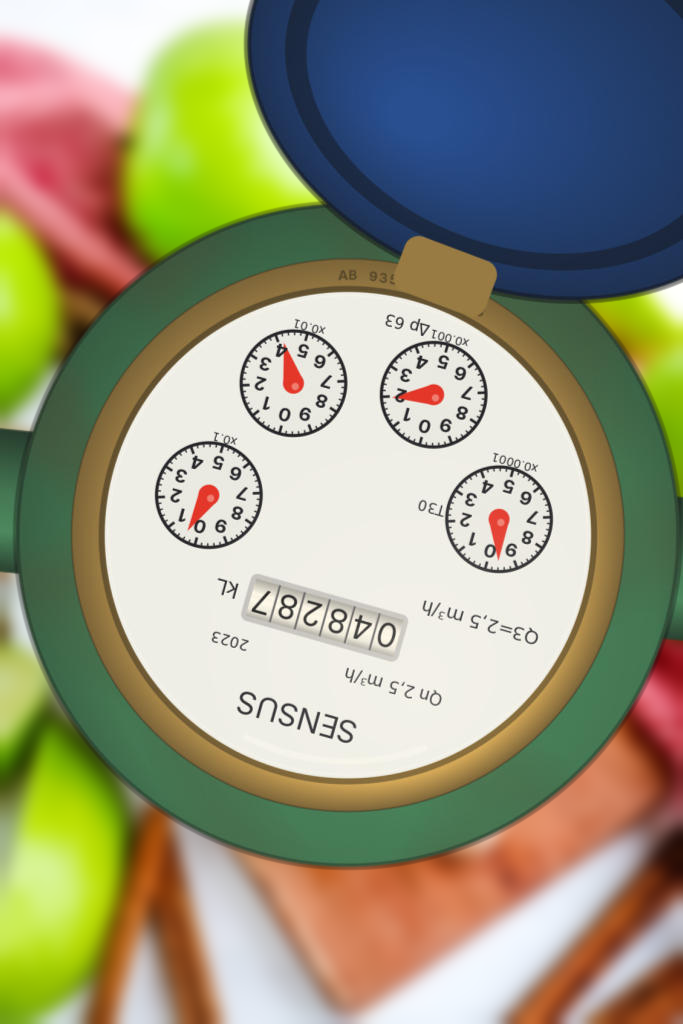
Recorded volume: 48287.0419 kL
